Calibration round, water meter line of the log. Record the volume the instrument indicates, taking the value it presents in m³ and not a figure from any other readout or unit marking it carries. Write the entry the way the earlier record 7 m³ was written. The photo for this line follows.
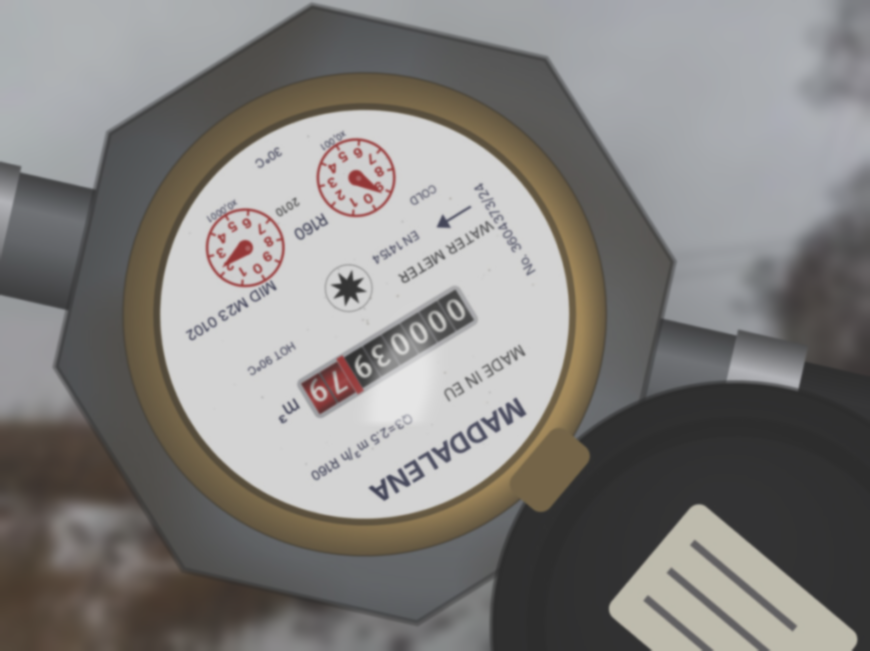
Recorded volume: 39.7892 m³
